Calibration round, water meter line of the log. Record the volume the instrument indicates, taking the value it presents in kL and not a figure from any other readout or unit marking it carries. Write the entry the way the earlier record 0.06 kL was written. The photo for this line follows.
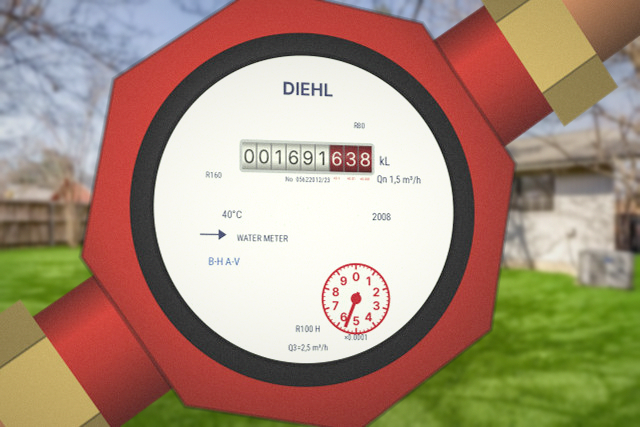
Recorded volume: 1691.6385 kL
